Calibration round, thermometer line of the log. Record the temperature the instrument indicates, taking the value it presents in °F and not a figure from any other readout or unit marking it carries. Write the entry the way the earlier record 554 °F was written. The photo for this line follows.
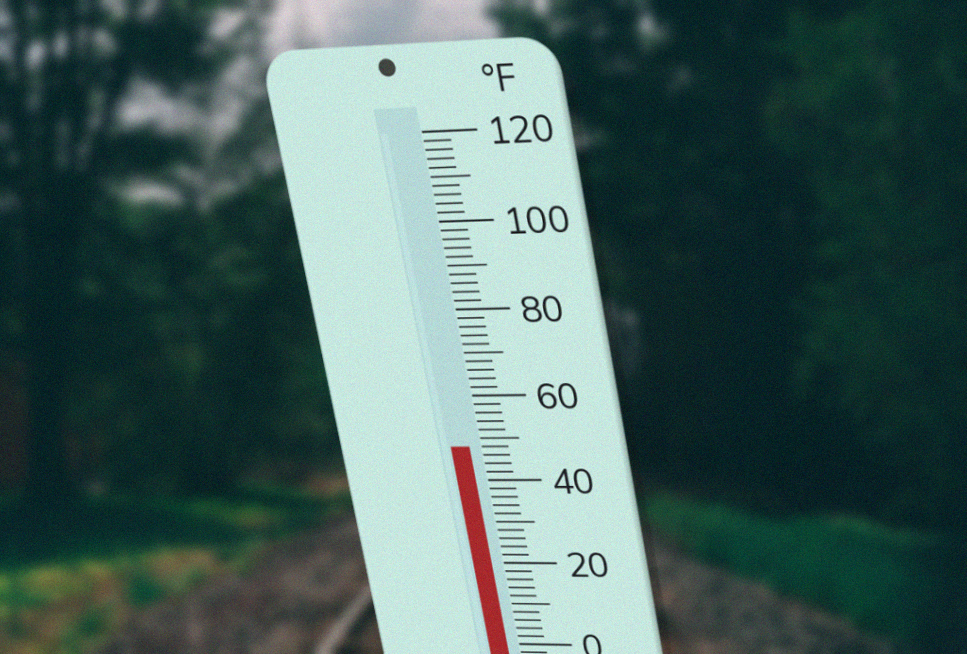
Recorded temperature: 48 °F
